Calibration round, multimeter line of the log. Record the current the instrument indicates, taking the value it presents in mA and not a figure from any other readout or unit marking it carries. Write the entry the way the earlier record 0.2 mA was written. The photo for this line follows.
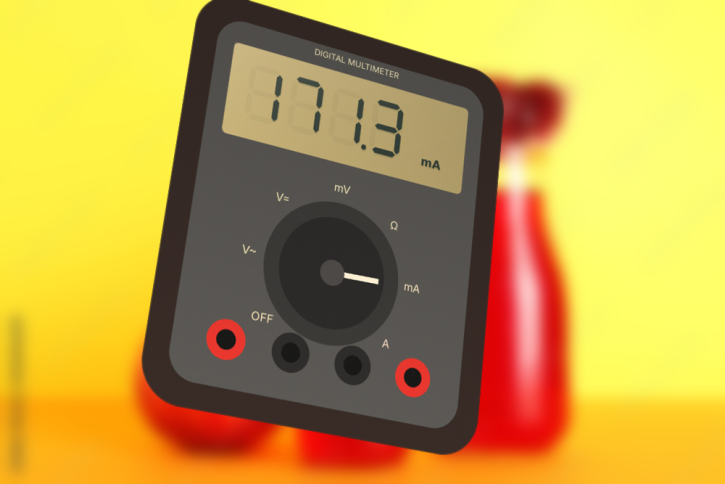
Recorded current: 171.3 mA
